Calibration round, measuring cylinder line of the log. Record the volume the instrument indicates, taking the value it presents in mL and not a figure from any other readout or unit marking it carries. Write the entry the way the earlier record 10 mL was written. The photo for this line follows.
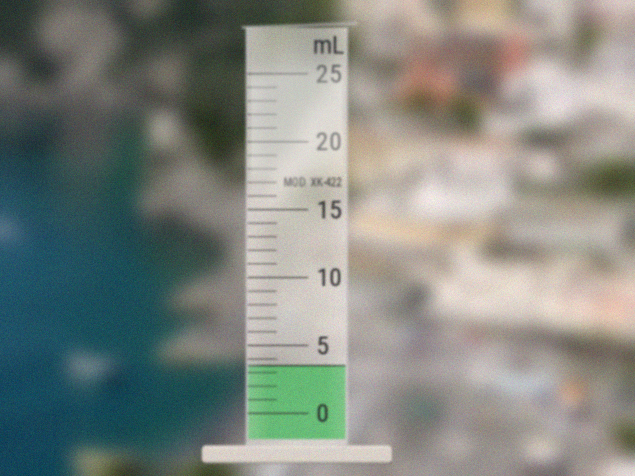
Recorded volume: 3.5 mL
